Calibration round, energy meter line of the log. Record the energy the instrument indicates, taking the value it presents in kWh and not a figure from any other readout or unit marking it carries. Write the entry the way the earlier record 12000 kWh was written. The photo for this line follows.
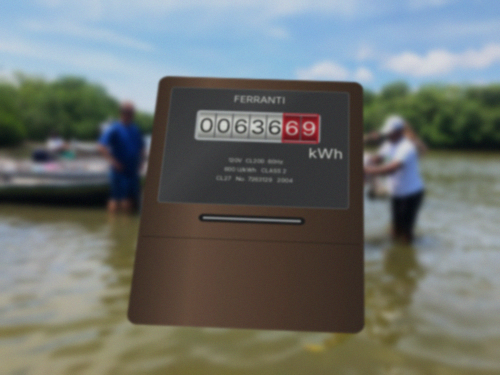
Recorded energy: 636.69 kWh
